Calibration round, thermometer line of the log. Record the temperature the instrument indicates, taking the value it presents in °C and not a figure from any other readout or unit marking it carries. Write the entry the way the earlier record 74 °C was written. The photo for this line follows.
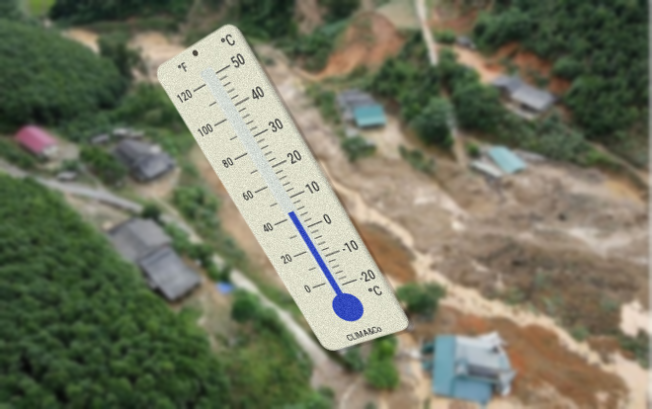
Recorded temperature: 6 °C
